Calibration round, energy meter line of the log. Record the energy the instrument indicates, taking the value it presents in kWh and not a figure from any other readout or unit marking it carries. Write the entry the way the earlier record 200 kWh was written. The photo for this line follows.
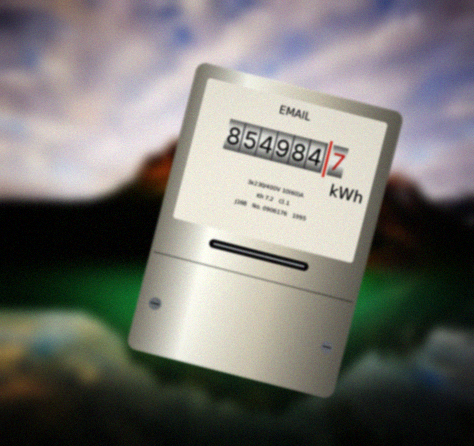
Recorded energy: 854984.7 kWh
